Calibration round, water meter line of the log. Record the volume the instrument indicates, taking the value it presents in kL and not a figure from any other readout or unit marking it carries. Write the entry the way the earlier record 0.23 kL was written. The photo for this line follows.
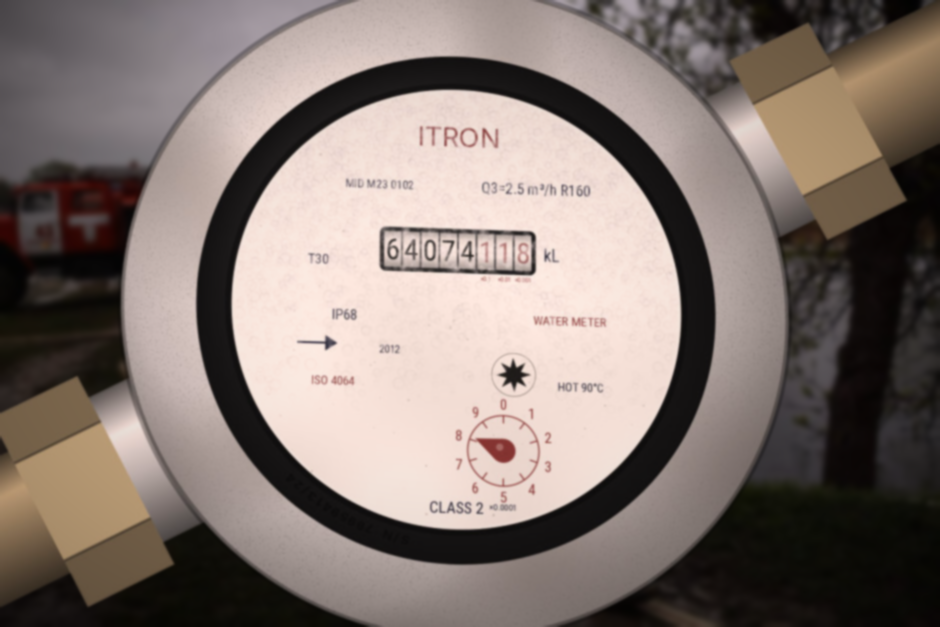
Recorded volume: 64074.1188 kL
